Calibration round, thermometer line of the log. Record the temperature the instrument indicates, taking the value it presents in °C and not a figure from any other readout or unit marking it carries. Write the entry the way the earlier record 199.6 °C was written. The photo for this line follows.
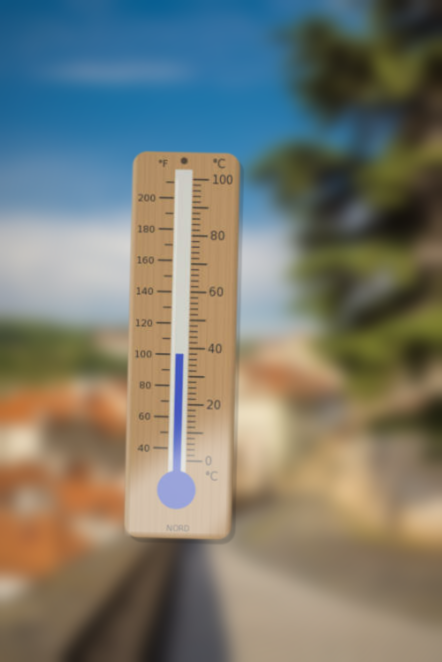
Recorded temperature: 38 °C
